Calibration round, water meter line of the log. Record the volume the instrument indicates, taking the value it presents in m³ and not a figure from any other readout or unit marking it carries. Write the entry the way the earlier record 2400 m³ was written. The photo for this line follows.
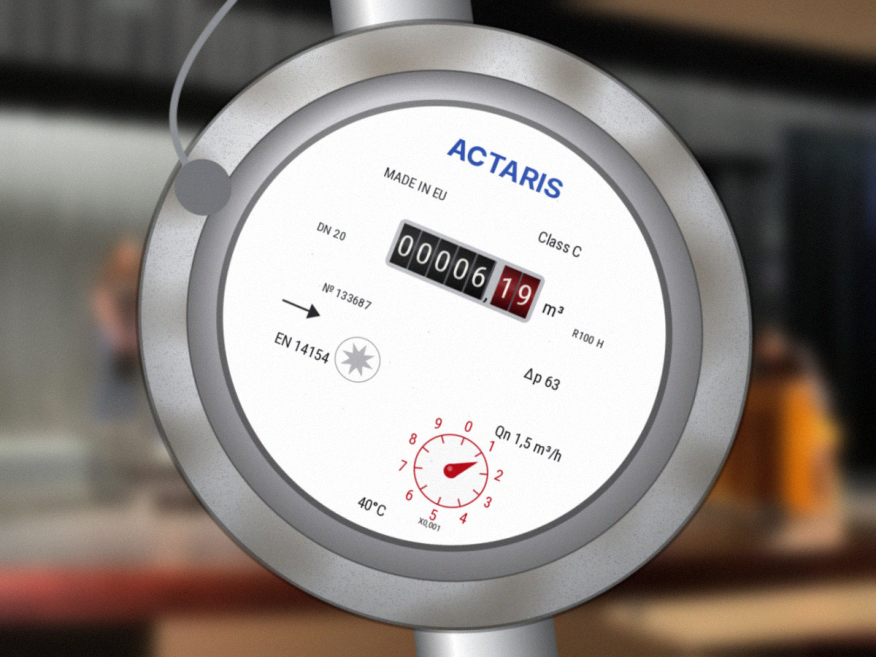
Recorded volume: 6.191 m³
